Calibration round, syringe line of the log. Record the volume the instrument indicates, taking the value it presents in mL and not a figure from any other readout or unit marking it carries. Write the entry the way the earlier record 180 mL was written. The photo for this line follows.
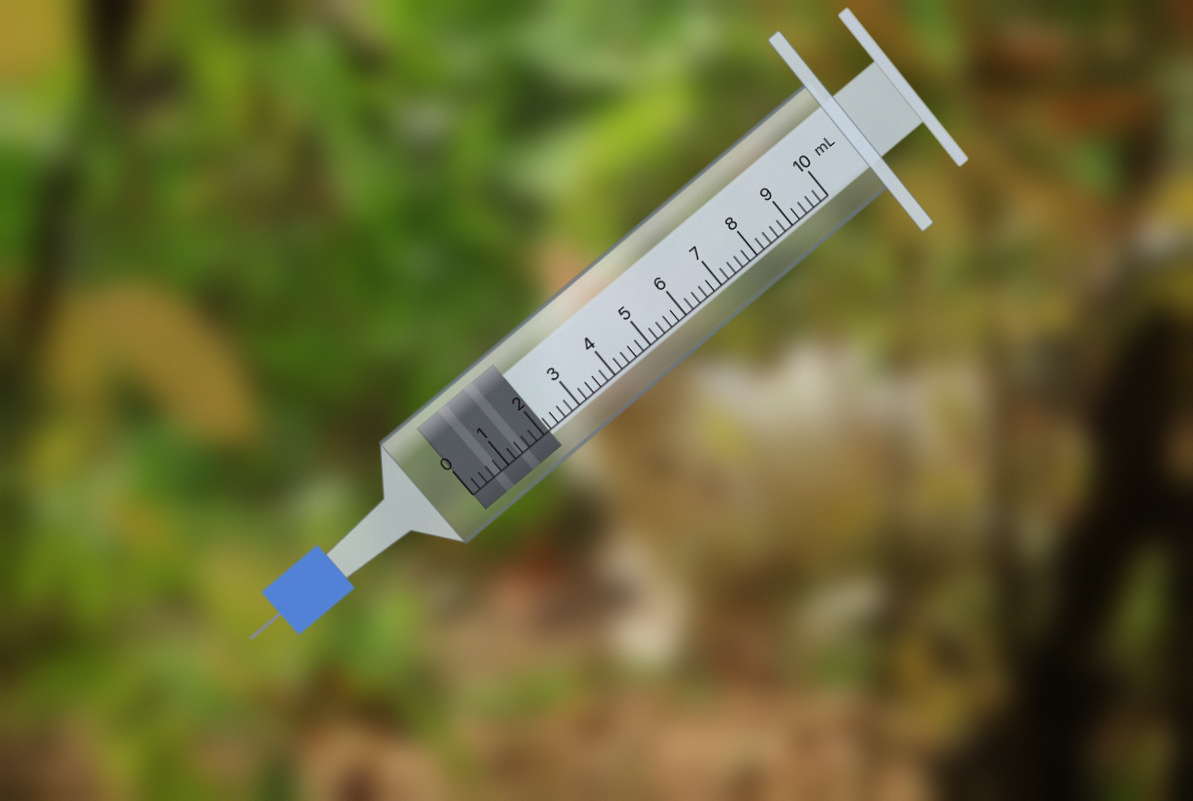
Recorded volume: 0 mL
